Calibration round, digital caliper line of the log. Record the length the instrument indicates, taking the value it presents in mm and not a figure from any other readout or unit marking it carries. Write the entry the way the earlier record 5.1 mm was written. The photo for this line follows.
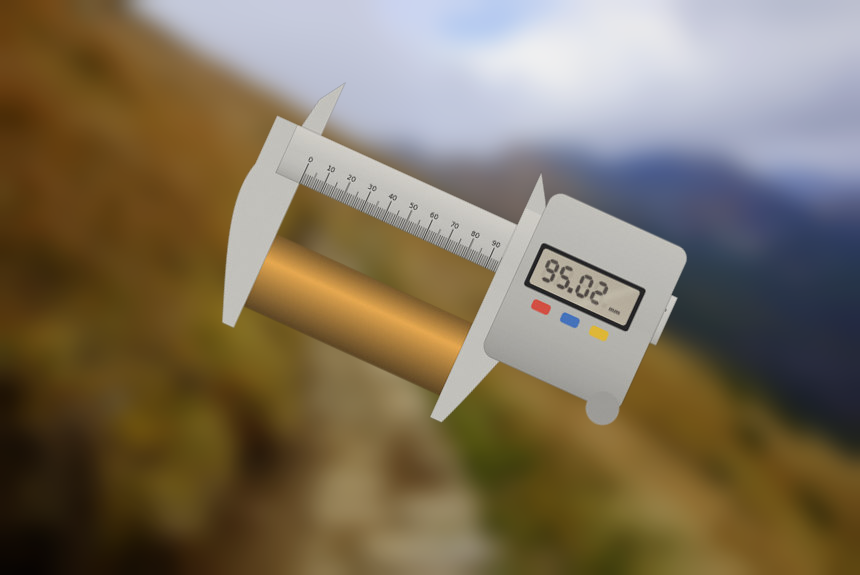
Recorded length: 95.02 mm
